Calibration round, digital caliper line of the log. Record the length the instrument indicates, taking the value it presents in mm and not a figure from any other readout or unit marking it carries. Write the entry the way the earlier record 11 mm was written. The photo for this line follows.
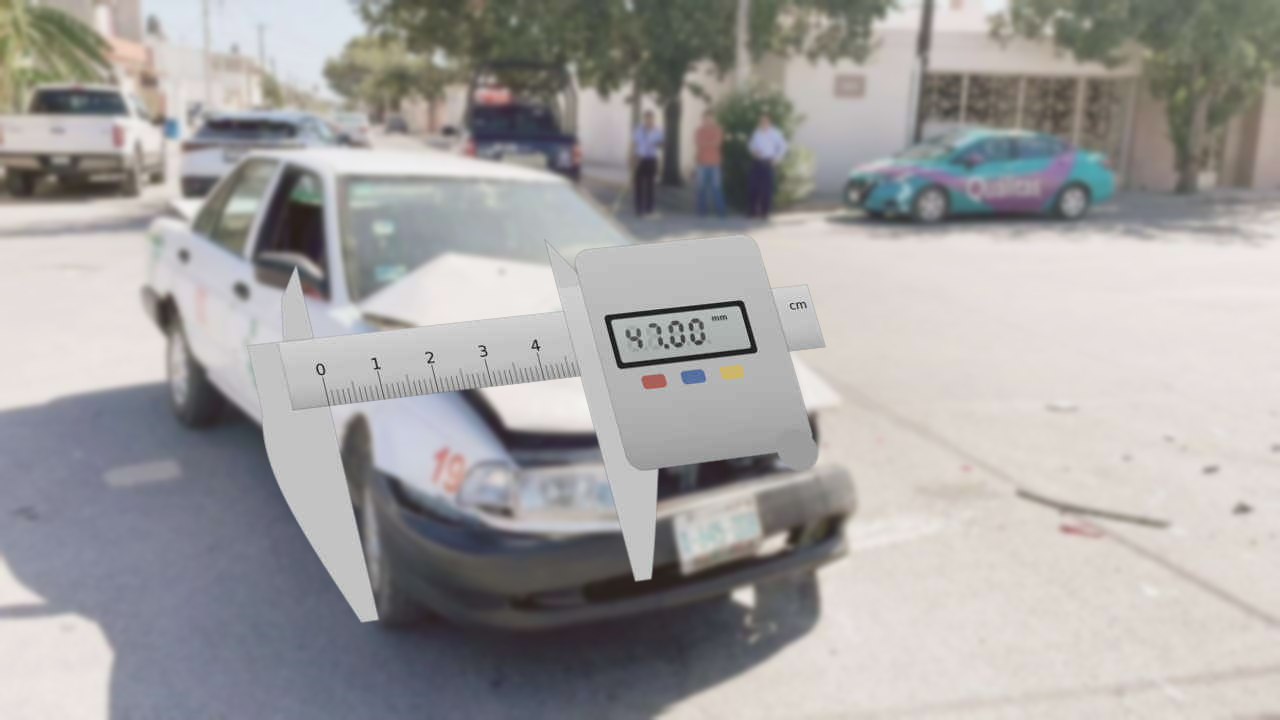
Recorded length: 47.00 mm
